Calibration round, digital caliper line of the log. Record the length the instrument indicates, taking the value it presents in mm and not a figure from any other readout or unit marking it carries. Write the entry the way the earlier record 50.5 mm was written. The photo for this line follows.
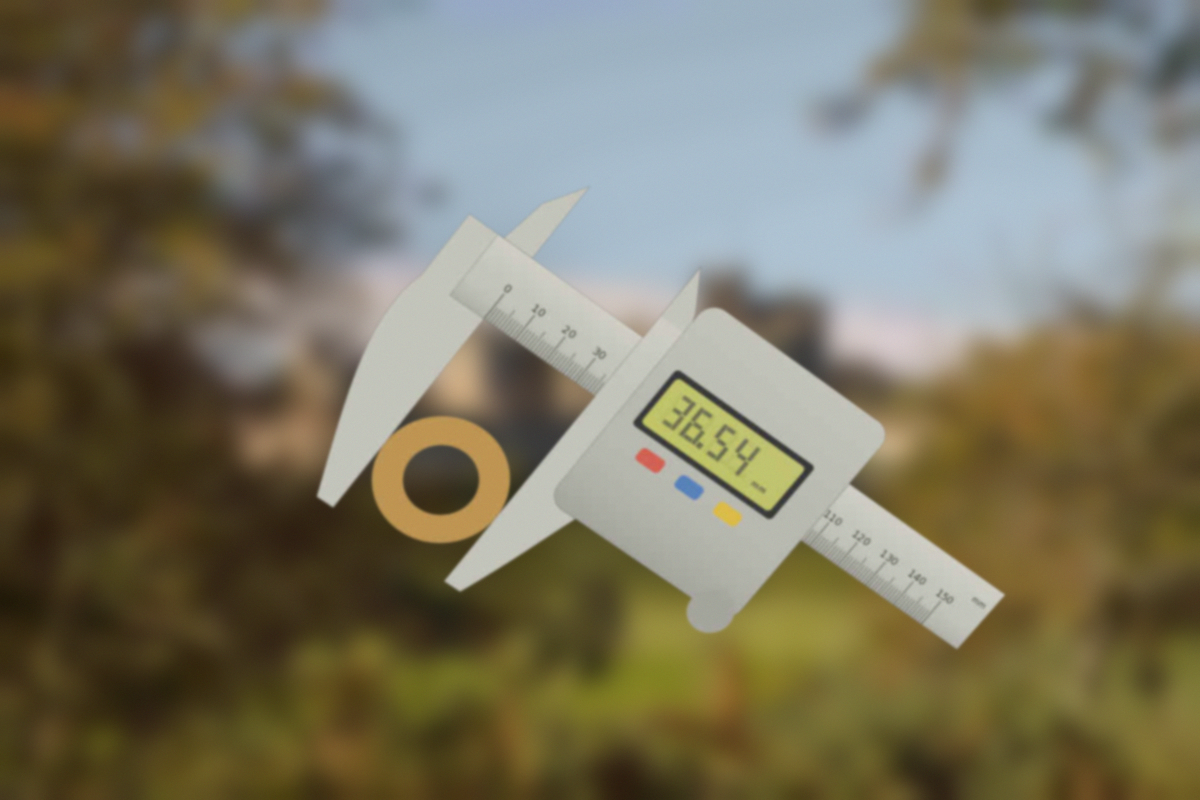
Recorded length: 36.54 mm
